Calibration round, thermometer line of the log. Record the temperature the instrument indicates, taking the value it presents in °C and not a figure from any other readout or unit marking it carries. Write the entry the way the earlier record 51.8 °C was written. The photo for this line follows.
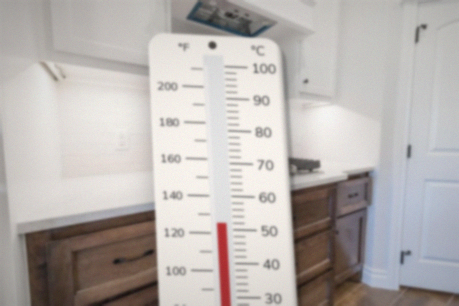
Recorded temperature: 52 °C
